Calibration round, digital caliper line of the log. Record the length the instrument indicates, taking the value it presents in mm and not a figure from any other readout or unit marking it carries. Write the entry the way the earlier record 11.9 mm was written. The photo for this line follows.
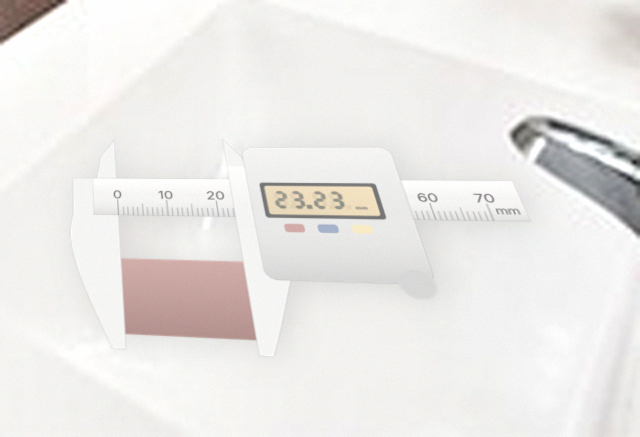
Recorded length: 23.23 mm
